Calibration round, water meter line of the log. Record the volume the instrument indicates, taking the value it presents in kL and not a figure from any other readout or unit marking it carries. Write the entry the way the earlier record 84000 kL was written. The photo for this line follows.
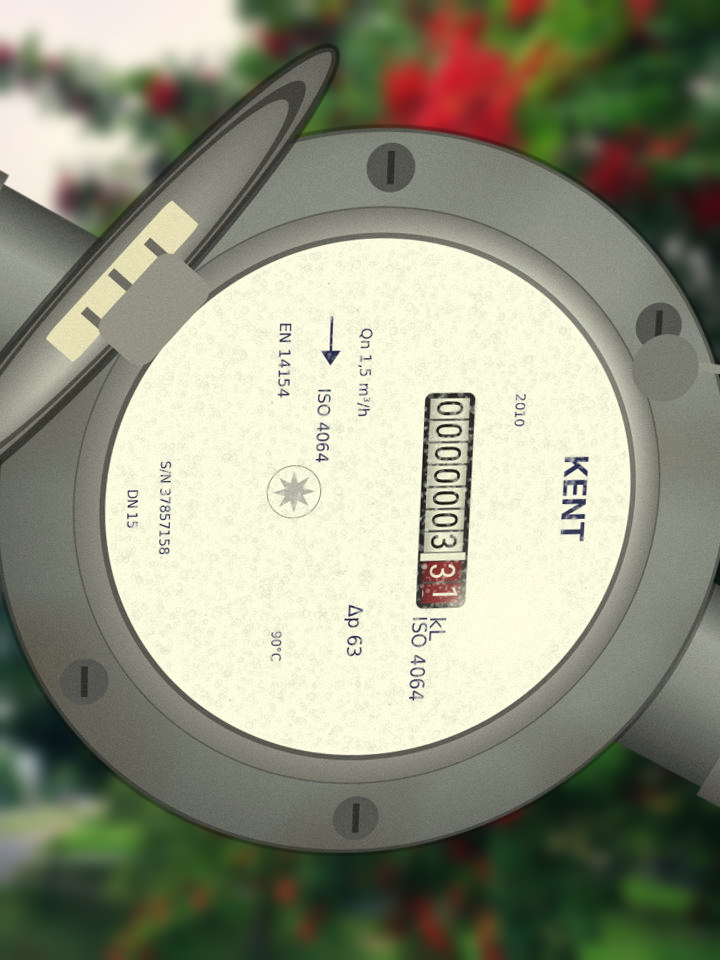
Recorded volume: 3.31 kL
